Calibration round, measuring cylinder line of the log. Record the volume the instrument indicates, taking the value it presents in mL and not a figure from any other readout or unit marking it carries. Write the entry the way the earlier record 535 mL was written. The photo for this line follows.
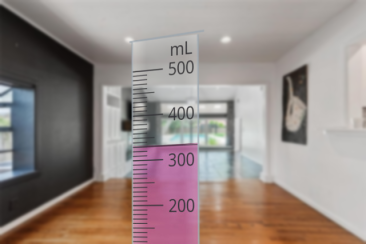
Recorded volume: 330 mL
